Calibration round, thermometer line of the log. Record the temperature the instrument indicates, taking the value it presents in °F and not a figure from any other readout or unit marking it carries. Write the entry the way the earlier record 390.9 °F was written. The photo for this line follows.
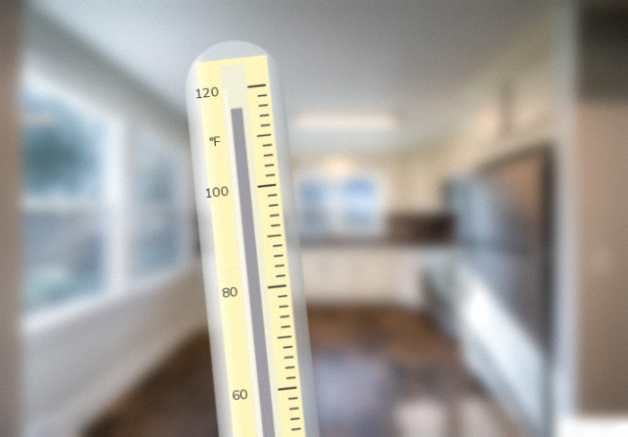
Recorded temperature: 116 °F
